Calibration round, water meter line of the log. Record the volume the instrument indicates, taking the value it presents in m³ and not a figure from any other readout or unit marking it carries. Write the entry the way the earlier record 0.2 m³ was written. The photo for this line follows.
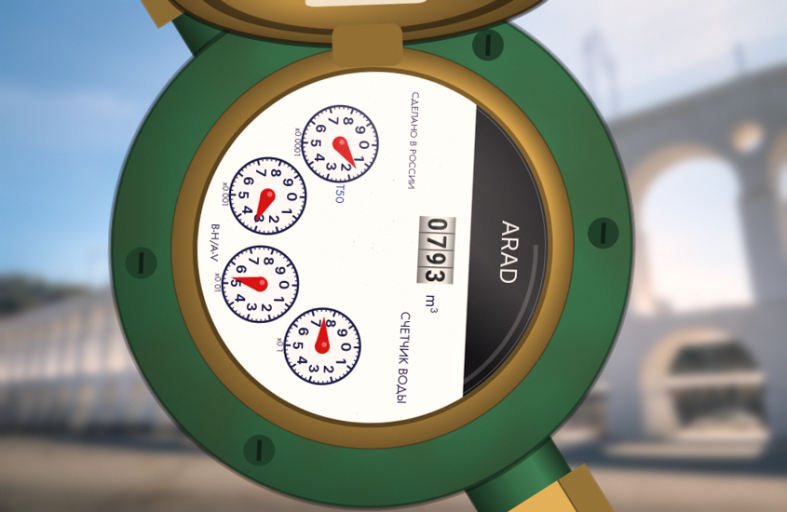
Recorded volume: 793.7531 m³
